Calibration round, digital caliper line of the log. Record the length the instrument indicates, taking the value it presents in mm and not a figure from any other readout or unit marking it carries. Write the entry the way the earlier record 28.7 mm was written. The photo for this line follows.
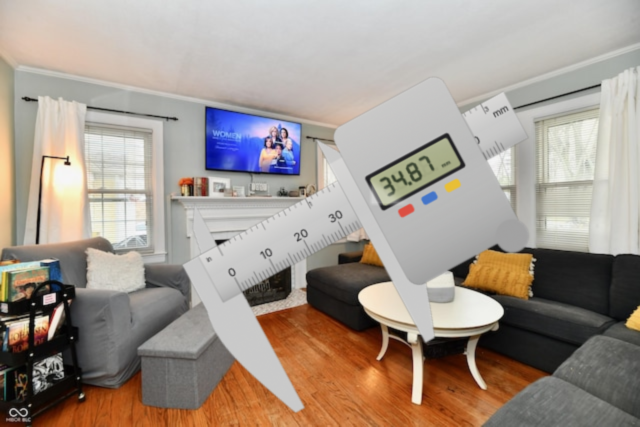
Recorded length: 34.87 mm
